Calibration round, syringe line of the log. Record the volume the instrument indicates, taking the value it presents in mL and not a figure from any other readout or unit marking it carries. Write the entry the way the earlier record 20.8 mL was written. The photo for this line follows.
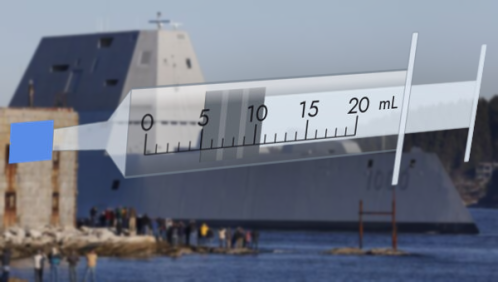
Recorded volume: 5 mL
